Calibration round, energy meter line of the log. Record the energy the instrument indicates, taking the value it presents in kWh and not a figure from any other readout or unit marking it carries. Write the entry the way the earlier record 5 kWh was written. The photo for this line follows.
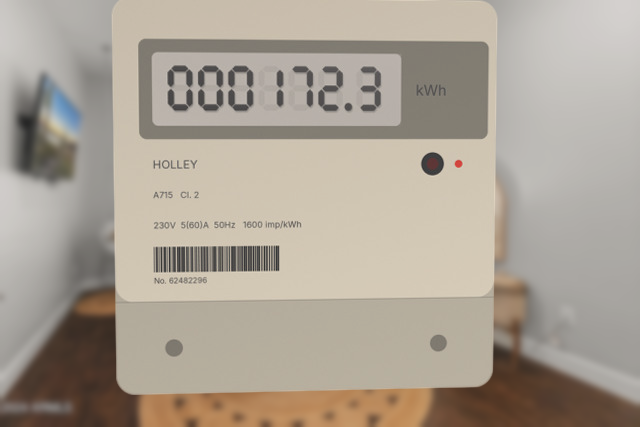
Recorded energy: 172.3 kWh
